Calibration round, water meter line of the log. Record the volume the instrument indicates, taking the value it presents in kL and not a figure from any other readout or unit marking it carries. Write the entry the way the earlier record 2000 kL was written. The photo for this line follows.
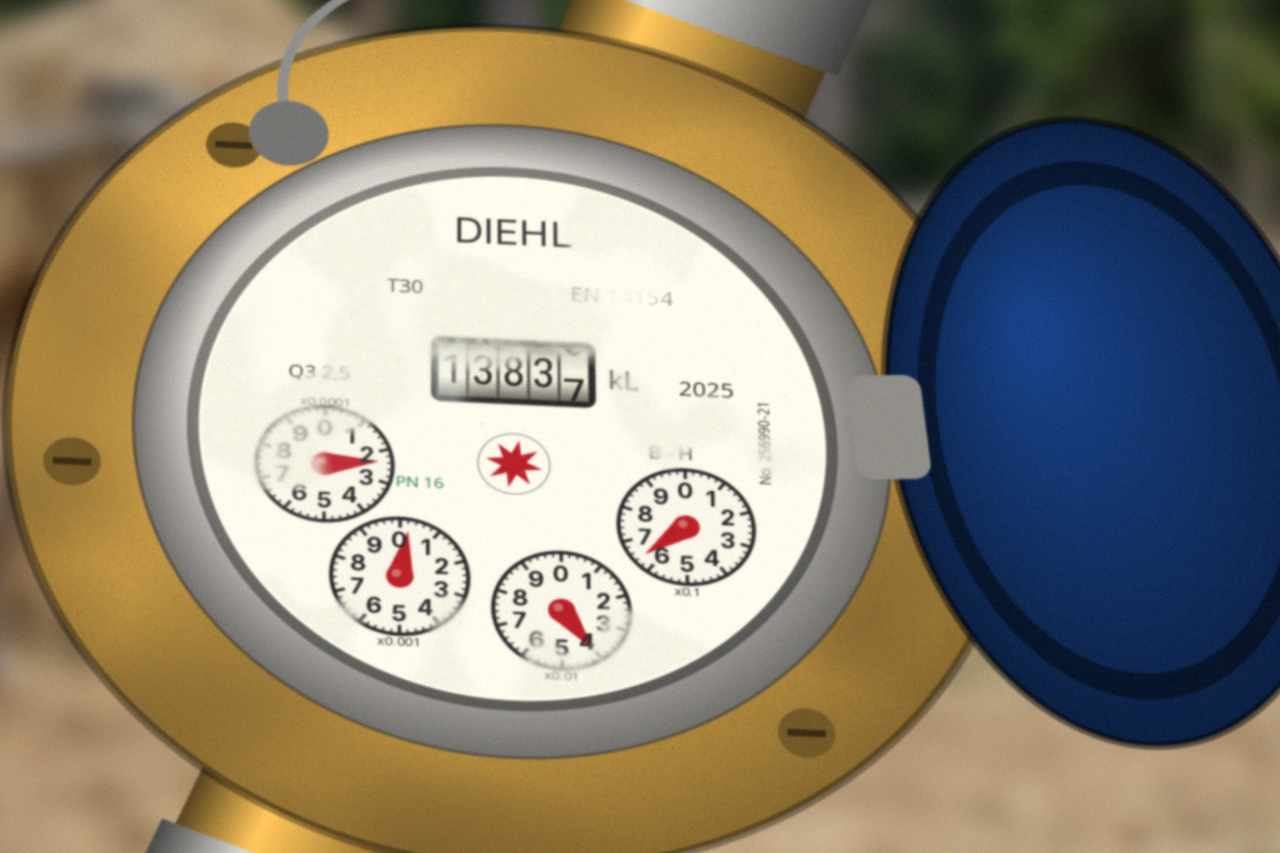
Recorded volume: 13836.6402 kL
